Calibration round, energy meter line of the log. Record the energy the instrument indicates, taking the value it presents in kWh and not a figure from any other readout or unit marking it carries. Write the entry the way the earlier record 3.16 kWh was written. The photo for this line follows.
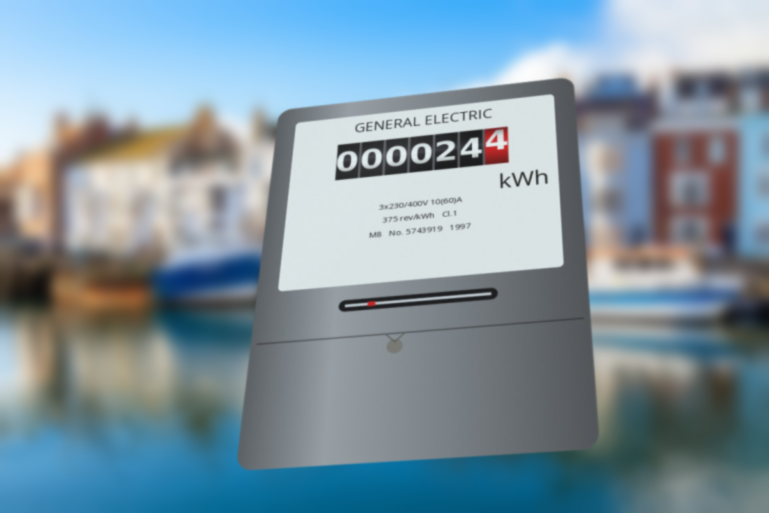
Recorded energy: 24.4 kWh
